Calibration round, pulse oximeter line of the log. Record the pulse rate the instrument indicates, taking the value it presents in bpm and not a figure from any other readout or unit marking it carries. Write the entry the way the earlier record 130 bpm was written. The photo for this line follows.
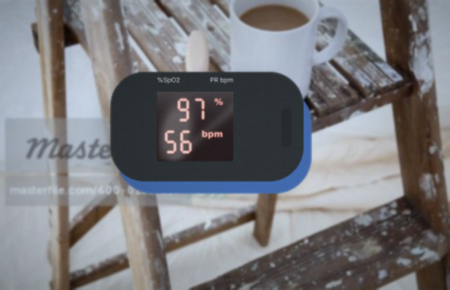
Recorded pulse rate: 56 bpm
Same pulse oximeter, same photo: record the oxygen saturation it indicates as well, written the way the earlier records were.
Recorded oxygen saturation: 97 %
